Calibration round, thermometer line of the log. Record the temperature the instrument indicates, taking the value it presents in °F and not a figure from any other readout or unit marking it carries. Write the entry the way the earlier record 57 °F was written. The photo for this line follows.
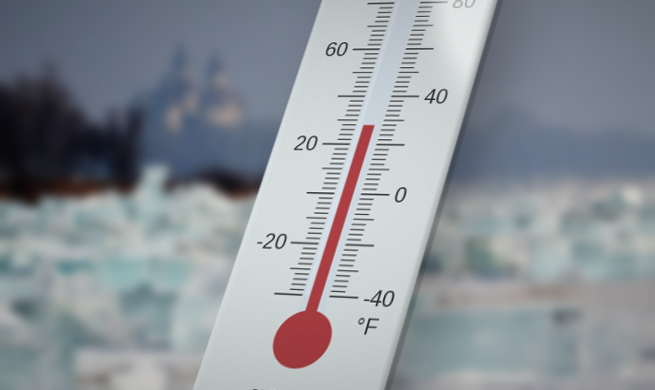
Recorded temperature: 28 °F
